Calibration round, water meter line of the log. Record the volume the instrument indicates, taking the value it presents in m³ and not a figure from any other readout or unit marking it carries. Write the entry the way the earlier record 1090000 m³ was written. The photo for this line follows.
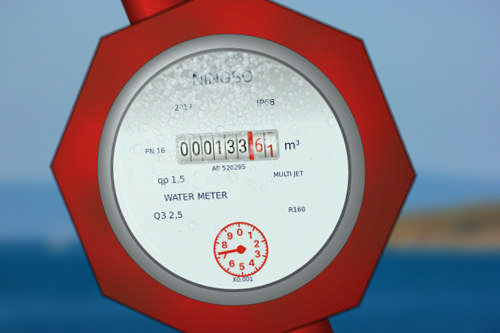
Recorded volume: 133.607 m³
